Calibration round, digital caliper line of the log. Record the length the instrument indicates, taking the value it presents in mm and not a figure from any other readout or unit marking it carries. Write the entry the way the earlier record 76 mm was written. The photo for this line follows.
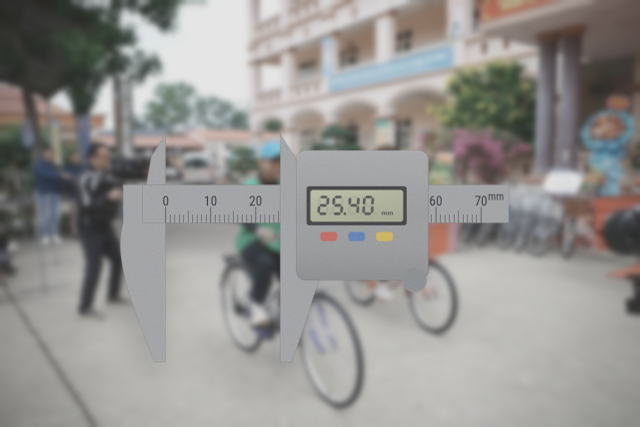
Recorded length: 25.40 mm
